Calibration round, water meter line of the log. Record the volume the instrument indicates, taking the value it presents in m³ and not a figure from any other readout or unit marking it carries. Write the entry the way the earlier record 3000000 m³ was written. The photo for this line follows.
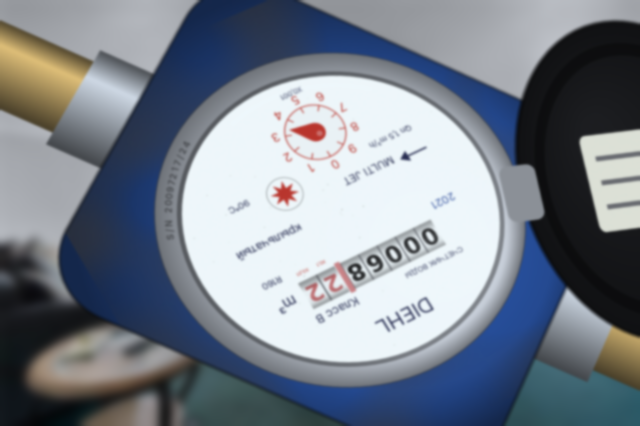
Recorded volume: 68.223 m³
